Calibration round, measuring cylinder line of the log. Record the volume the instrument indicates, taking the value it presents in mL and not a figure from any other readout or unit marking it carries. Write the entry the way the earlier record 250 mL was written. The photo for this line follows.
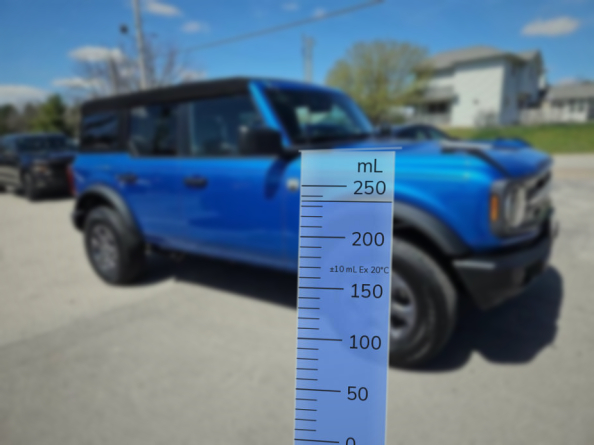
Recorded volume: 235 mL
